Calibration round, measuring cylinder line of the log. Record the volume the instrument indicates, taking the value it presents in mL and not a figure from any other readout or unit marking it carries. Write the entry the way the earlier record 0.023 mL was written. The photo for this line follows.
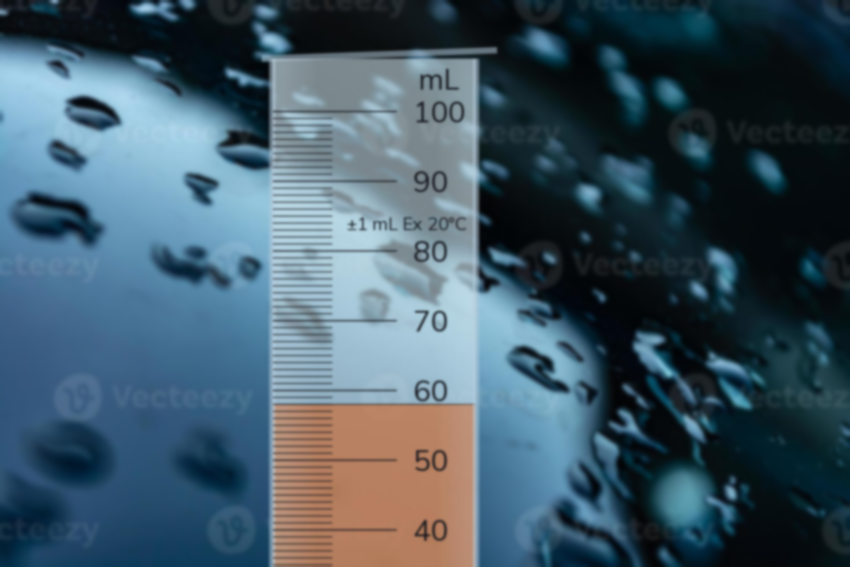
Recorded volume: 58 mL
